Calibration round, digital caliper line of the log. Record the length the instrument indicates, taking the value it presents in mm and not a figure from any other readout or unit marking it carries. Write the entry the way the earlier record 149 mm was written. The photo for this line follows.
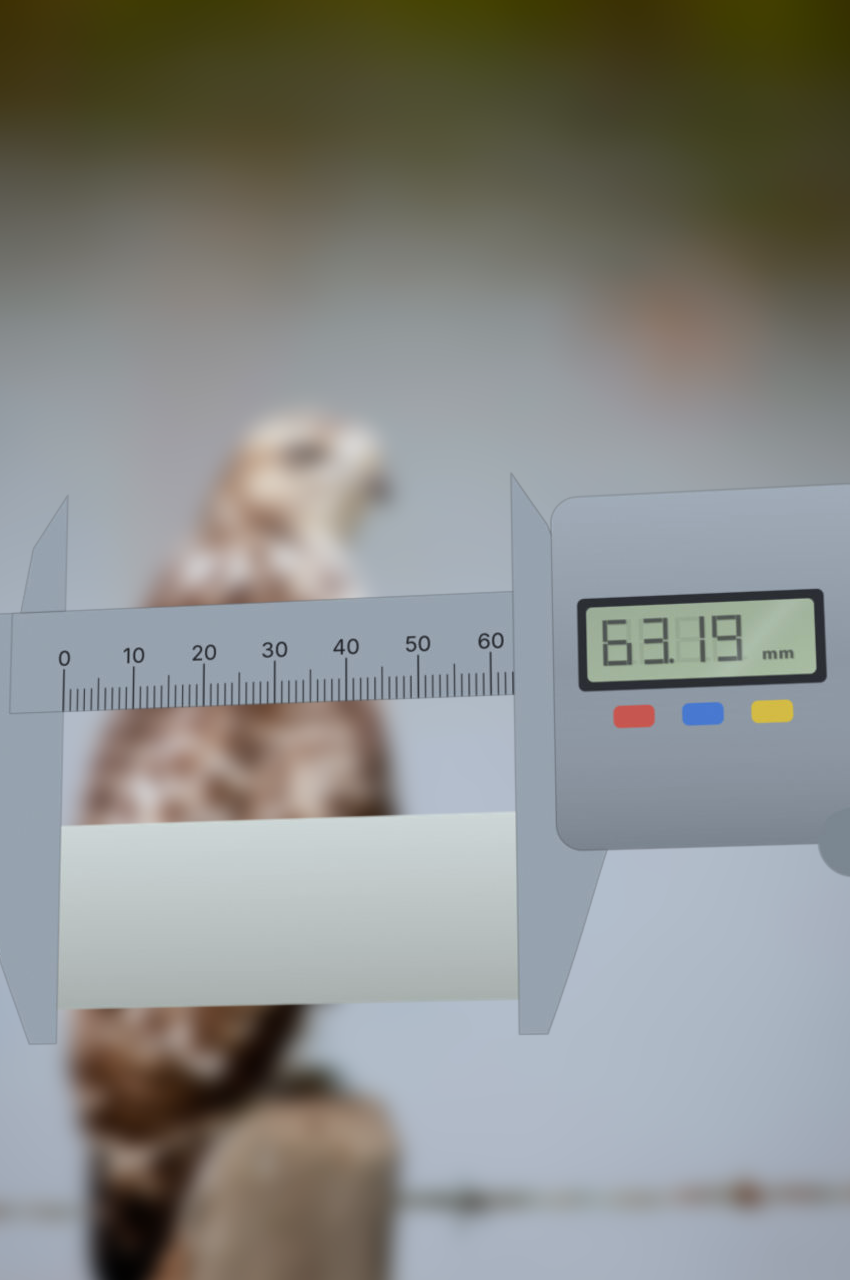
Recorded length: 63.19 mm
